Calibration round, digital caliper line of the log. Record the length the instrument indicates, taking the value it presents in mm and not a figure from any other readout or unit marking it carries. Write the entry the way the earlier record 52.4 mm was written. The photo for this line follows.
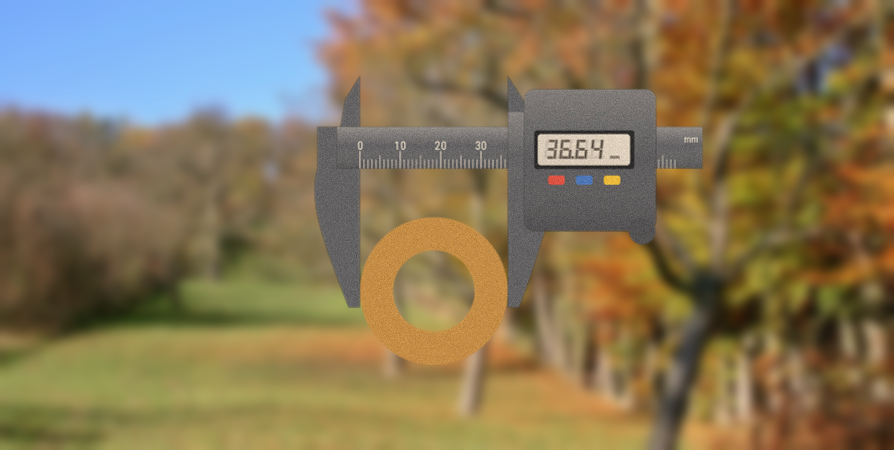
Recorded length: 36.64 mm
